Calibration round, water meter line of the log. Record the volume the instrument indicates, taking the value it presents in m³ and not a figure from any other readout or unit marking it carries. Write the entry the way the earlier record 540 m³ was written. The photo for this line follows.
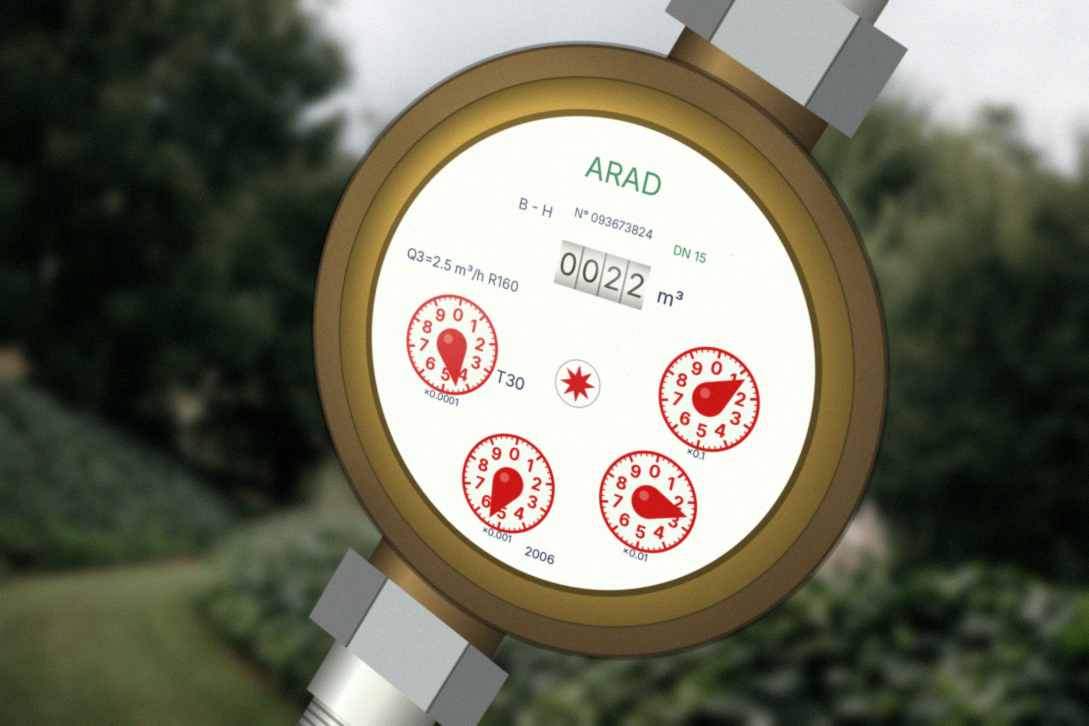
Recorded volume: 22.1254 m³
